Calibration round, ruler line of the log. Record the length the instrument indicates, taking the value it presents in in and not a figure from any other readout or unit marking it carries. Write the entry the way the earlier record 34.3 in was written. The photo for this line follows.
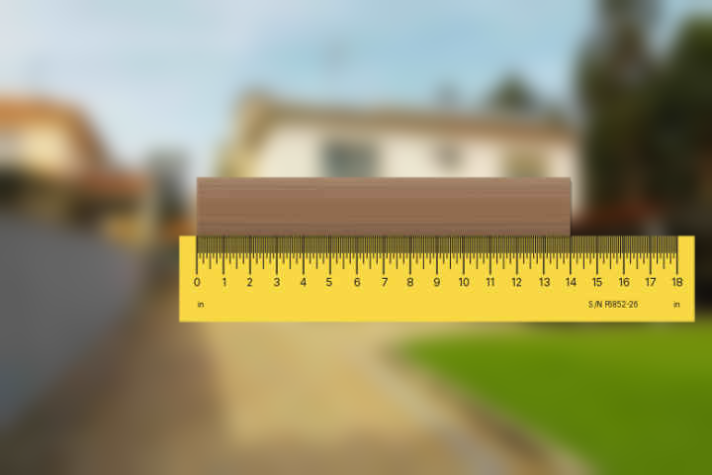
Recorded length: 14 in
